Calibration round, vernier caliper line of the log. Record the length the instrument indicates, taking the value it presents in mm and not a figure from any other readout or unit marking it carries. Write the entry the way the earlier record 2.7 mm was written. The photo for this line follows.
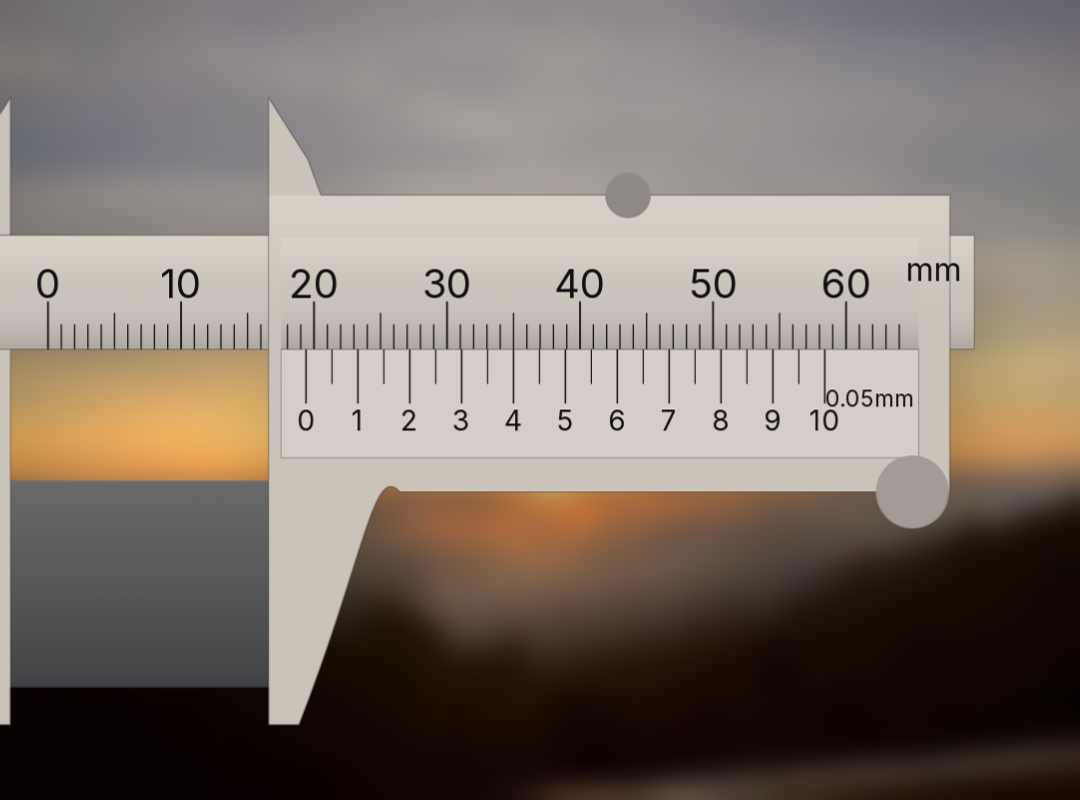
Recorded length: 19.4 mm
